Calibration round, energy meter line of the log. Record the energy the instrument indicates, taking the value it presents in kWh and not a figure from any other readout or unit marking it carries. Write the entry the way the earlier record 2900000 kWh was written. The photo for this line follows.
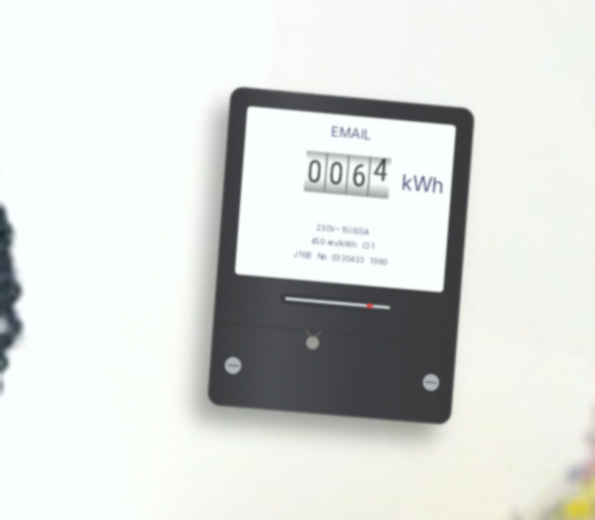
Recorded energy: 64 kWh
